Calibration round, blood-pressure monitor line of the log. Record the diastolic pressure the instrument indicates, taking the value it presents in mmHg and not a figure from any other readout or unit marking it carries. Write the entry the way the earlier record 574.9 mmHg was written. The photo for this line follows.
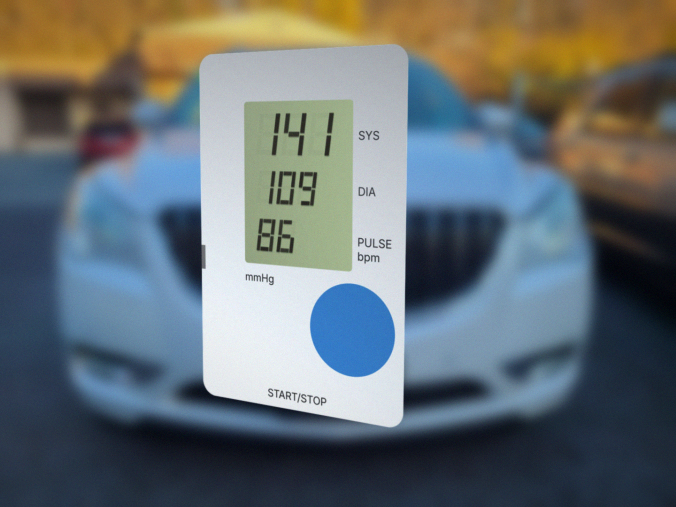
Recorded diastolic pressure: 109 mmHg
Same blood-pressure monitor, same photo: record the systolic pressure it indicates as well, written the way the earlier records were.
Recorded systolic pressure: 141 mmHg
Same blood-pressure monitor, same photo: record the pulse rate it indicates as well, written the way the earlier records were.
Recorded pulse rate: 86 bpm
